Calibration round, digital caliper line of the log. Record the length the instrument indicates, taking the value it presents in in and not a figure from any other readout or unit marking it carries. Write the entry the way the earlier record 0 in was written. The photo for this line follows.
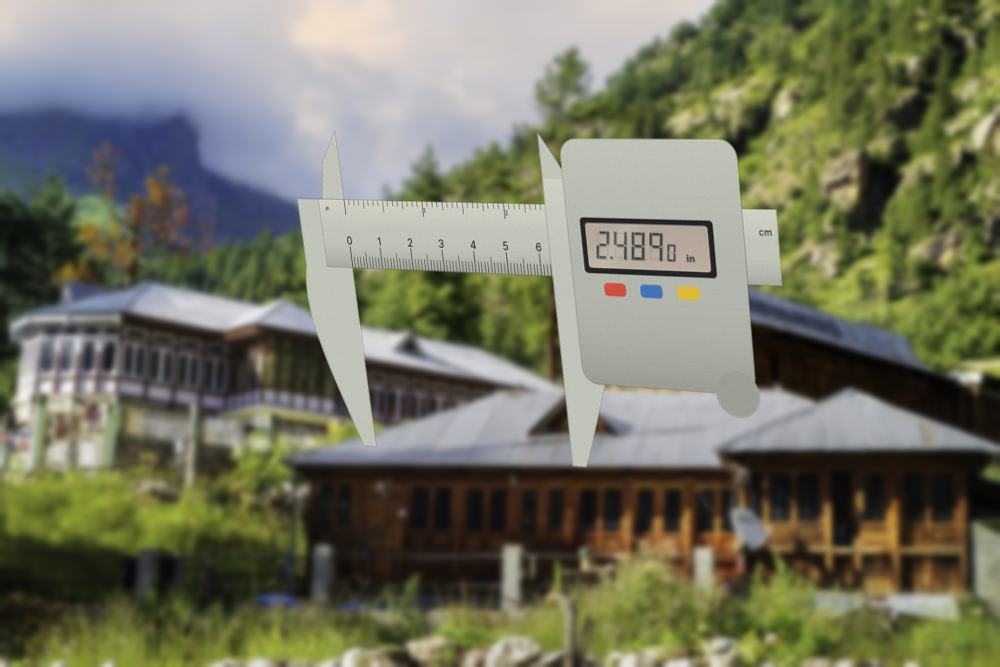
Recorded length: 2.4890 in
